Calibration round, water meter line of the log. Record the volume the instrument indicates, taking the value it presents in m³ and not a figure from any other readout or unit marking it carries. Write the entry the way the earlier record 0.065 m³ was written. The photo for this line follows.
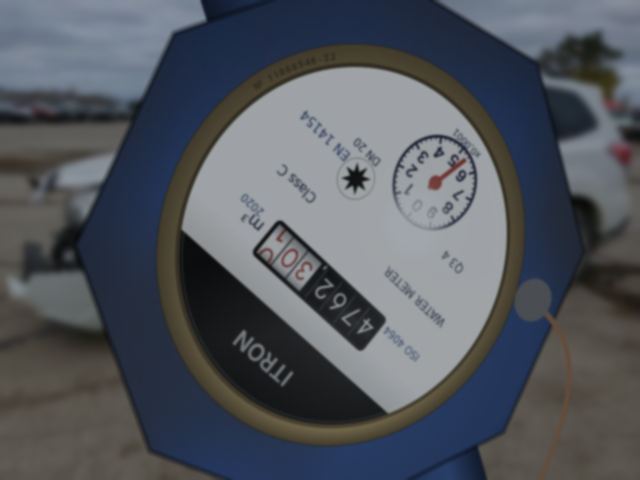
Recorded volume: 4762.3005 m³
